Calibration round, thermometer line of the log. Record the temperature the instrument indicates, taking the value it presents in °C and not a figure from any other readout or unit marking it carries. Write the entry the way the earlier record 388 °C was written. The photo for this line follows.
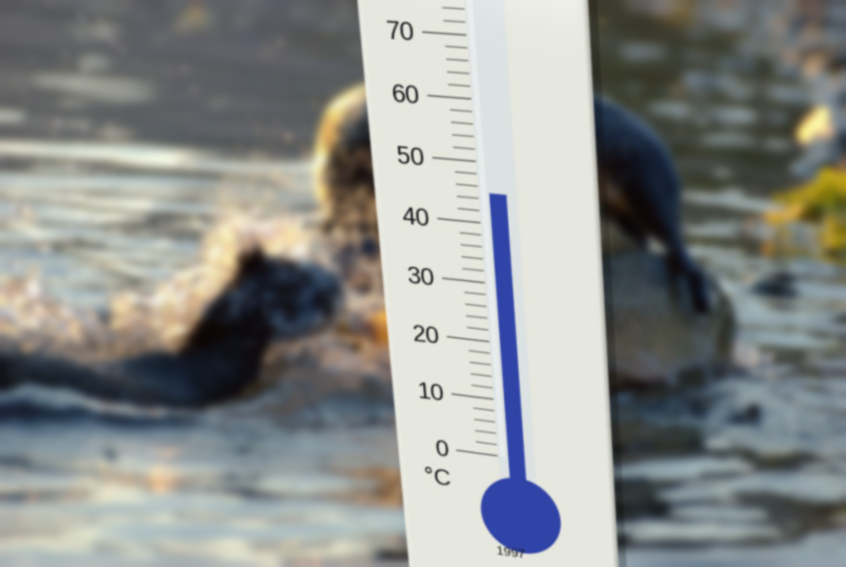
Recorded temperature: 45 °C
